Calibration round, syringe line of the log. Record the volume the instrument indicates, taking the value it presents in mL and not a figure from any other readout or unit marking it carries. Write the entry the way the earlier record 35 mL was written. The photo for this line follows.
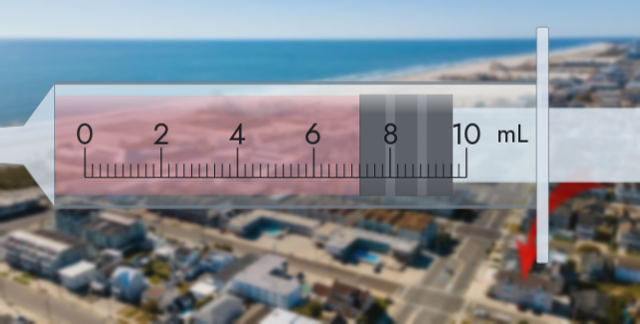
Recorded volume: 7.2 mL
